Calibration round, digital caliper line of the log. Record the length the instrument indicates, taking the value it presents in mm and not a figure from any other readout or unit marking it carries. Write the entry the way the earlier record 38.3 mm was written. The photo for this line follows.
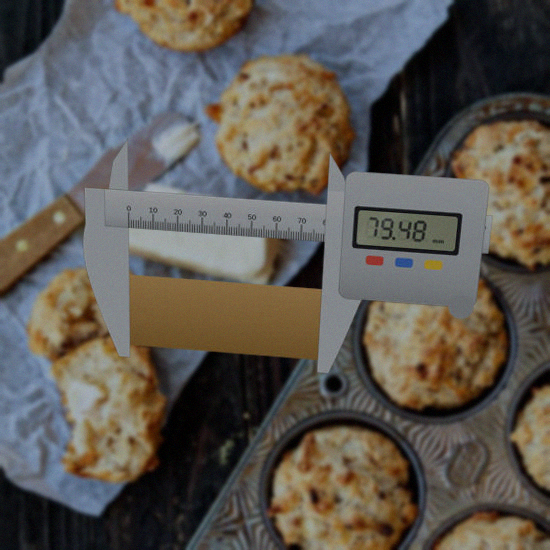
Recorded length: 79.48 mm
